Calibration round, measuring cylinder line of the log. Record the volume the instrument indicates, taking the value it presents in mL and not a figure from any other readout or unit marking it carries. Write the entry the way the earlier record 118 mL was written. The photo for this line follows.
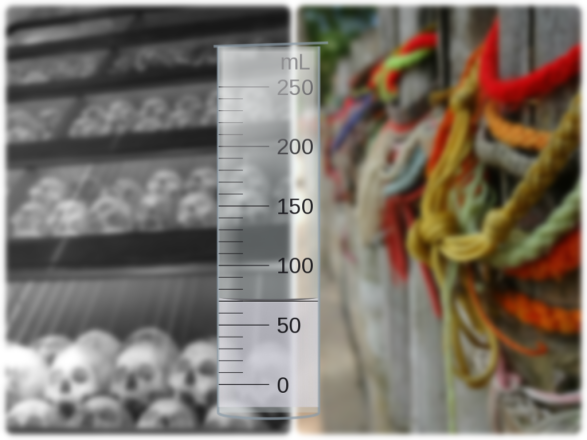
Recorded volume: 70 mL
